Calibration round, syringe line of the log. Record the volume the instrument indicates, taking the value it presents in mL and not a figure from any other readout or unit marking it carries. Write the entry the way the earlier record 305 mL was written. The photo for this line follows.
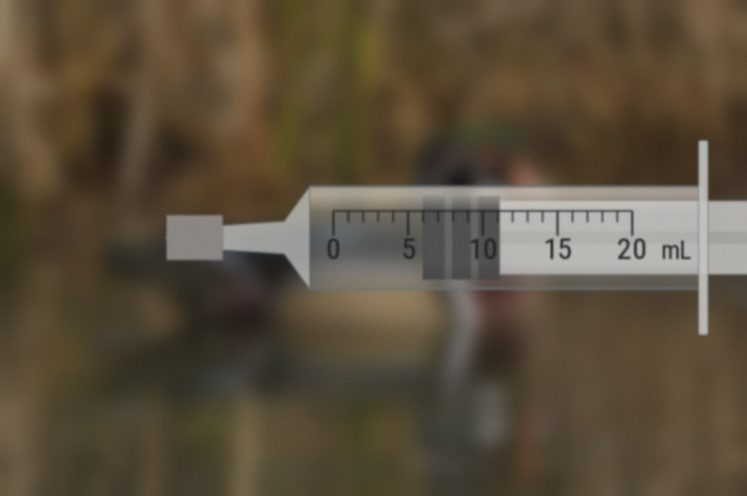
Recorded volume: 6 mL
